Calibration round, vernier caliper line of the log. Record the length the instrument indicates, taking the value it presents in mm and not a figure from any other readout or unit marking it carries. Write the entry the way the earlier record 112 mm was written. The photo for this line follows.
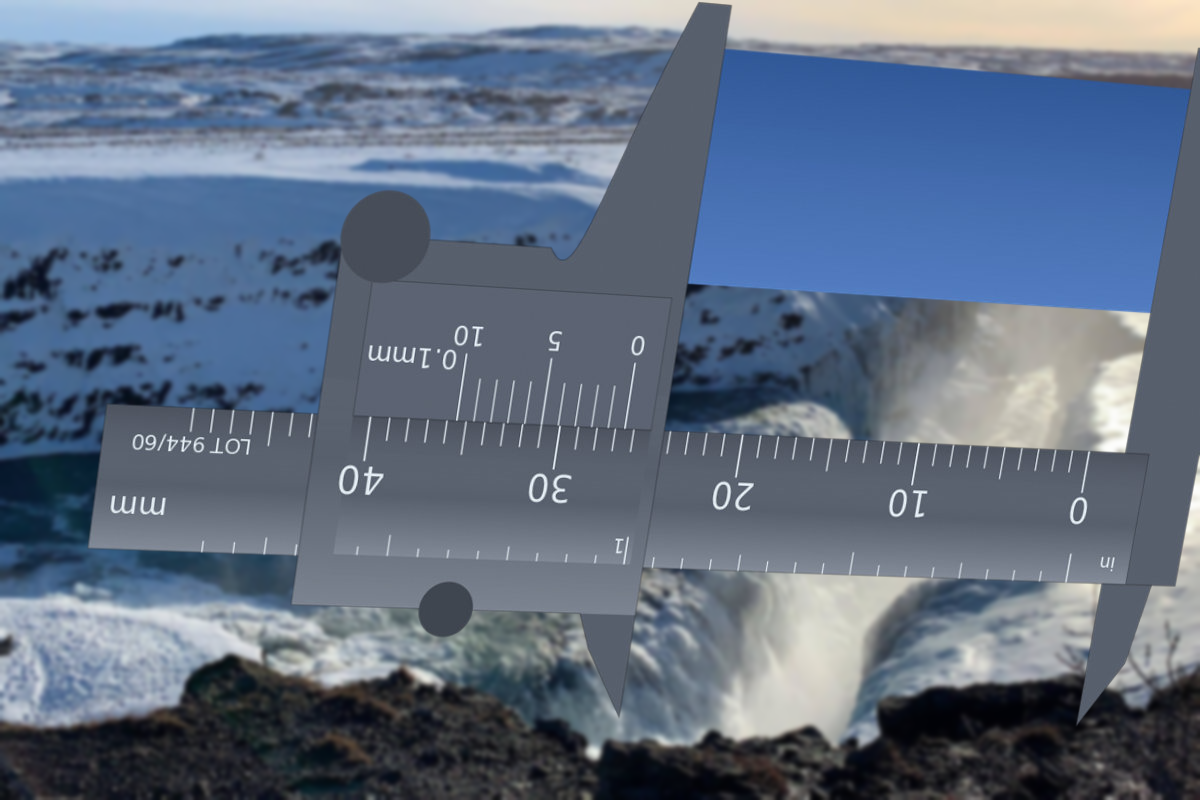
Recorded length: 26.5 mm
